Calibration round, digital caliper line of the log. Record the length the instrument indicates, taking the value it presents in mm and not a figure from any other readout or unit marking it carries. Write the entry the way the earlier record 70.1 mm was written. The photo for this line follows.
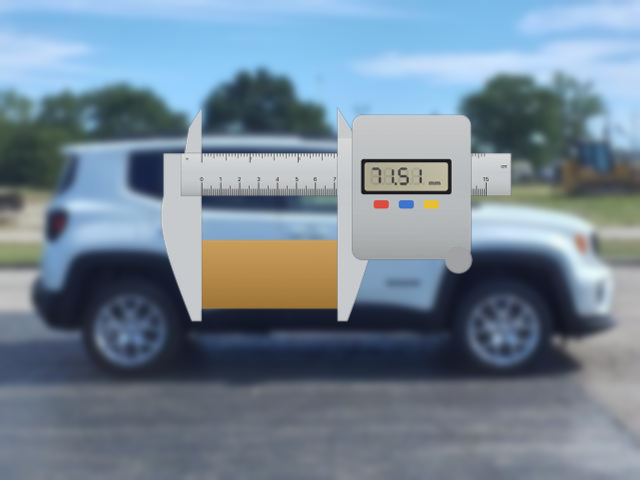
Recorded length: 71.51 mm
